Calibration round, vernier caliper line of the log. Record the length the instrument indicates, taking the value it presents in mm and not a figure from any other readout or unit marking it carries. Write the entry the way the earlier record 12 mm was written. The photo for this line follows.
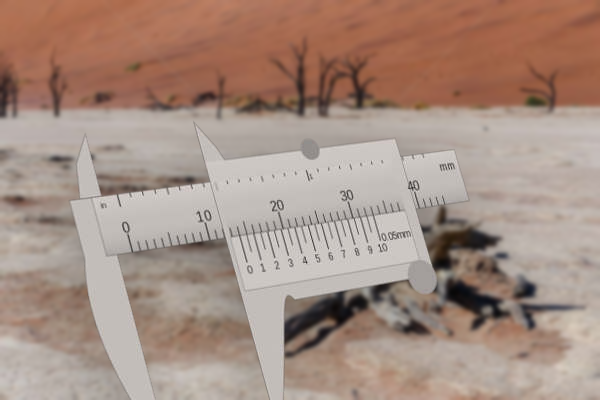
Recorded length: 14.0 mm
